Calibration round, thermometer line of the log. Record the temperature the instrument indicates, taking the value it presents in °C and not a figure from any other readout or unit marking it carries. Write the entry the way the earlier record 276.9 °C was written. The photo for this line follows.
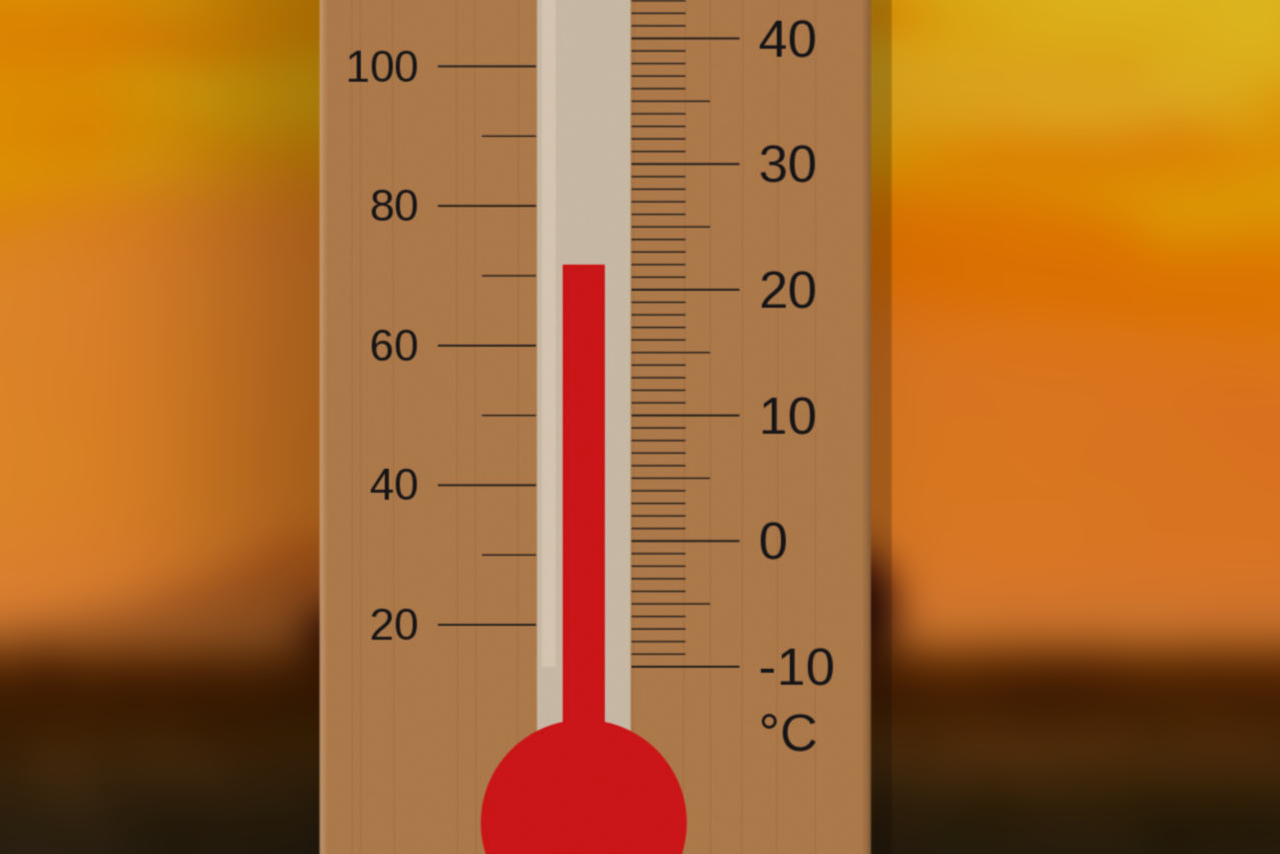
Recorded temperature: 22 °C
